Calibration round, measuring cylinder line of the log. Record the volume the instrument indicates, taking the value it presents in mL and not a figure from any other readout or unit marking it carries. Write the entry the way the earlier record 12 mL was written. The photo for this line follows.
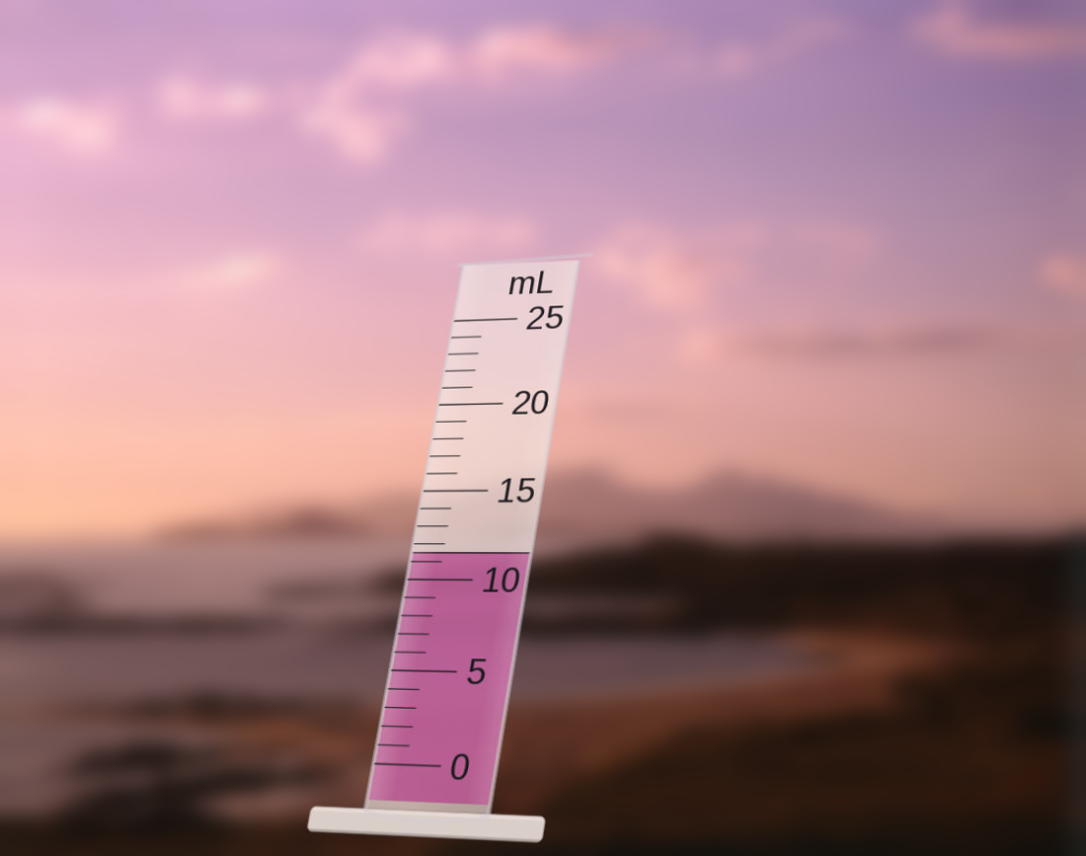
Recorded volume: 11.5 mL
